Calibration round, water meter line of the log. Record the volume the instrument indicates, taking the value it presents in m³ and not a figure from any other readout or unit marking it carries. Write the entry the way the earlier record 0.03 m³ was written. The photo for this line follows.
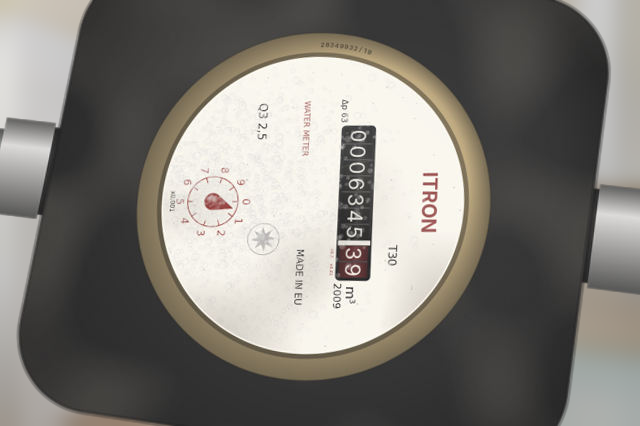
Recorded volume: 6345.390 m³
